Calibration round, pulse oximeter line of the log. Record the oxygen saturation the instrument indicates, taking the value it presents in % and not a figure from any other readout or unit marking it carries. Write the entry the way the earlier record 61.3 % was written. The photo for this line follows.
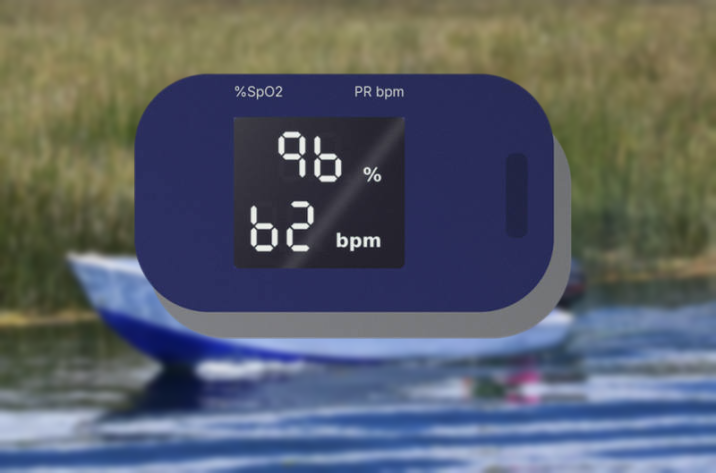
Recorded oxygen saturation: 96 %
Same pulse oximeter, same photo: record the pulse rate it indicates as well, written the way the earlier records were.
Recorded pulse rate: 62 bpm
